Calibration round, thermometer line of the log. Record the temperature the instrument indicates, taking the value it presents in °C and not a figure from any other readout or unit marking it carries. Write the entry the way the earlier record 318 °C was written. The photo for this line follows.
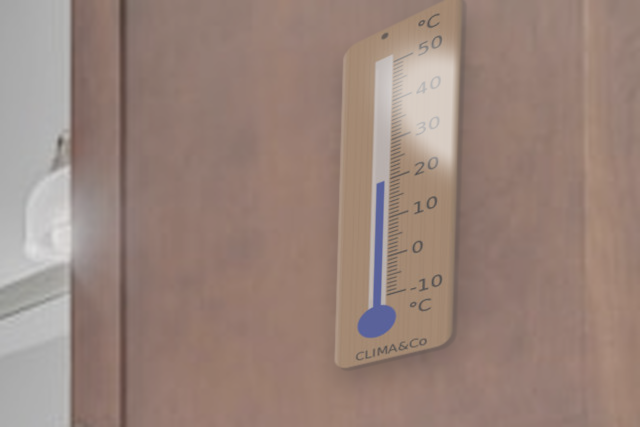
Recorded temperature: 20 °C
